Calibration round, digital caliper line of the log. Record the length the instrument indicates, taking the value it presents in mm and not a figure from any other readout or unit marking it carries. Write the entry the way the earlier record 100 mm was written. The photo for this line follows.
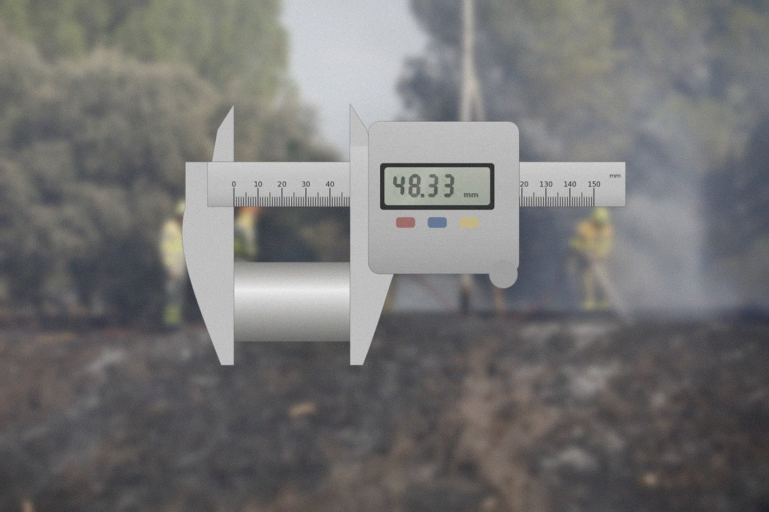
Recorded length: 48.33 mm
